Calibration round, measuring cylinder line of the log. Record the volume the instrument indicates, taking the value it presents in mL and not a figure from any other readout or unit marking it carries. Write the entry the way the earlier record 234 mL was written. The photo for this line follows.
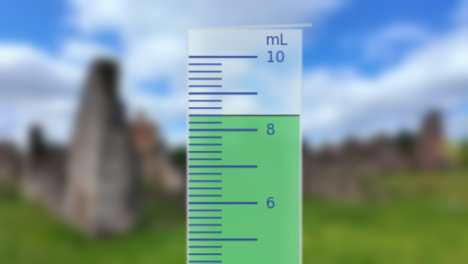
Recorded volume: 8.4 mL
